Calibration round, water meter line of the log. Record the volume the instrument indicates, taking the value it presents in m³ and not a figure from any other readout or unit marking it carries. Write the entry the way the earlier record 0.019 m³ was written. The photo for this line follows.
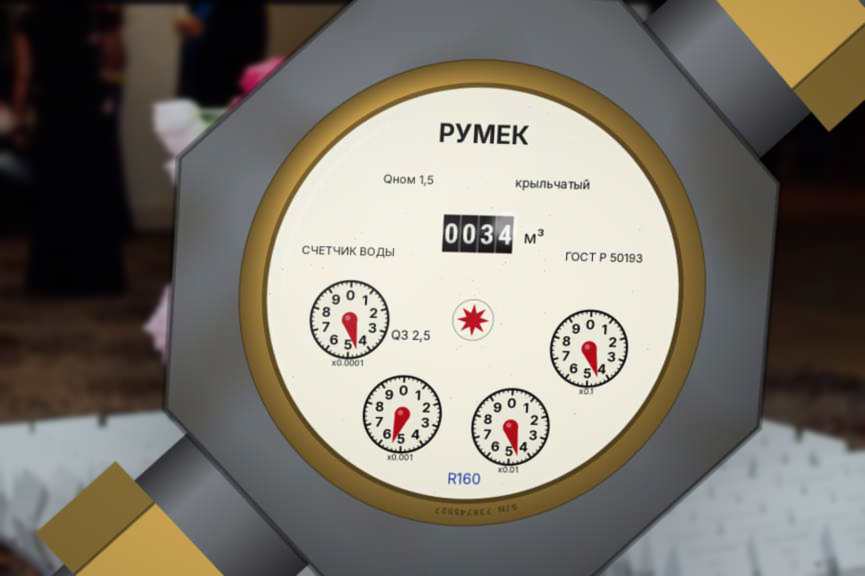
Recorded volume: 34.4454 m³
